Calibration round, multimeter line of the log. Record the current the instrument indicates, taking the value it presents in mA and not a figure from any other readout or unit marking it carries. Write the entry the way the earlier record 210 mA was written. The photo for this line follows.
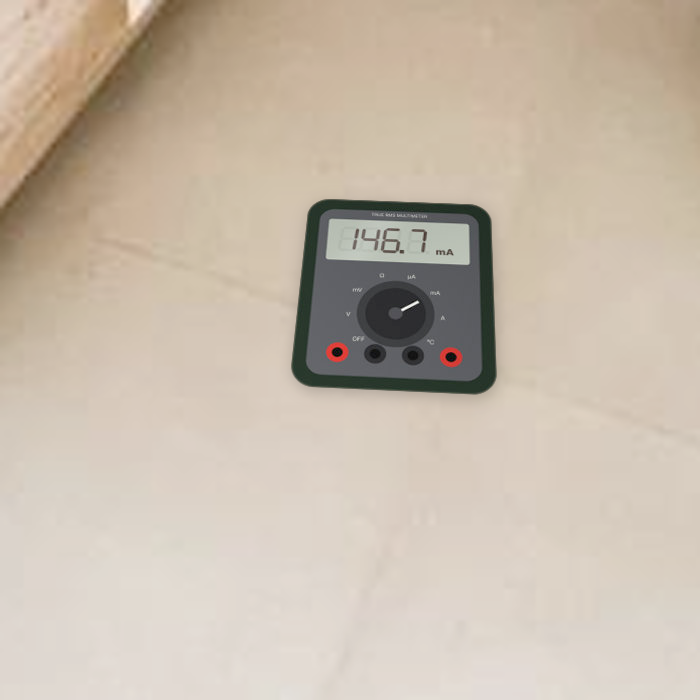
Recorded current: 146.7 mA
